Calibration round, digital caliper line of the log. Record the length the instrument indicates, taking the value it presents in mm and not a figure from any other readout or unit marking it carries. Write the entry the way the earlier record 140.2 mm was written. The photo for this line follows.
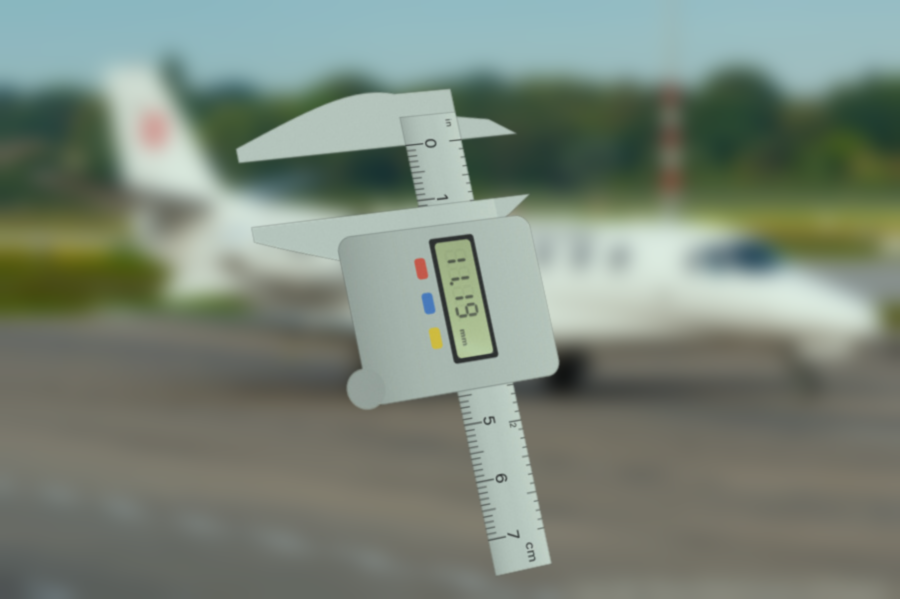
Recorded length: 11.19 mm
